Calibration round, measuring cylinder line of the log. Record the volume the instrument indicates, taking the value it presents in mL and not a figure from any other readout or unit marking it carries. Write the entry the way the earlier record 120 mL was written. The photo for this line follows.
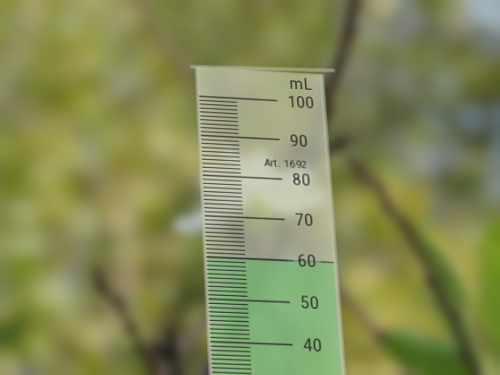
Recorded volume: 60 mL
